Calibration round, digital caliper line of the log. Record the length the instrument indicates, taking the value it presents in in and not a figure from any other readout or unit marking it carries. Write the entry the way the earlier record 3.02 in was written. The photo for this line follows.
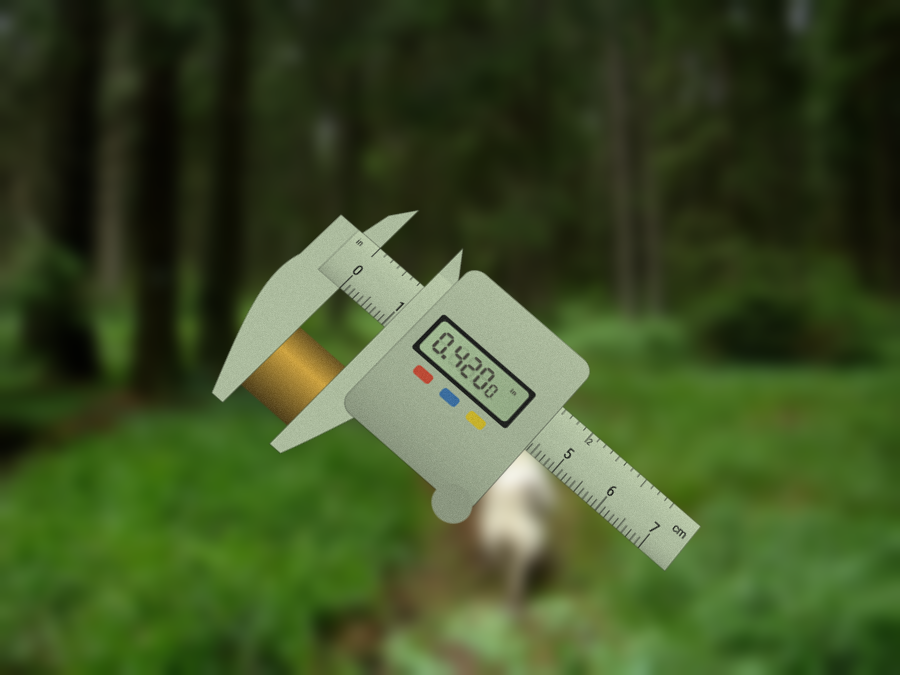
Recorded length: 0.4200 in
